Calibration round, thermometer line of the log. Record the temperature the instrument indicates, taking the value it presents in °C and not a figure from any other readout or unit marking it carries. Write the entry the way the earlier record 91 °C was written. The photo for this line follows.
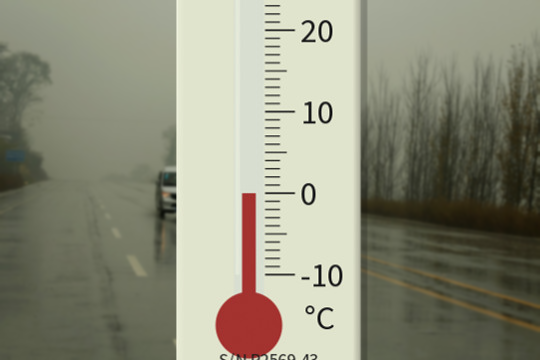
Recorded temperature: 0 °C
